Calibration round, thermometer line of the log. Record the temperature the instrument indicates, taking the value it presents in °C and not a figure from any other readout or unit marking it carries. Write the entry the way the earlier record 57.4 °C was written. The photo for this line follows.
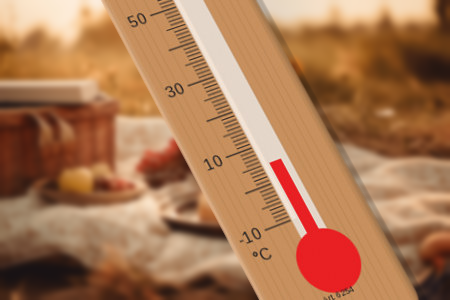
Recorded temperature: 5 °C
